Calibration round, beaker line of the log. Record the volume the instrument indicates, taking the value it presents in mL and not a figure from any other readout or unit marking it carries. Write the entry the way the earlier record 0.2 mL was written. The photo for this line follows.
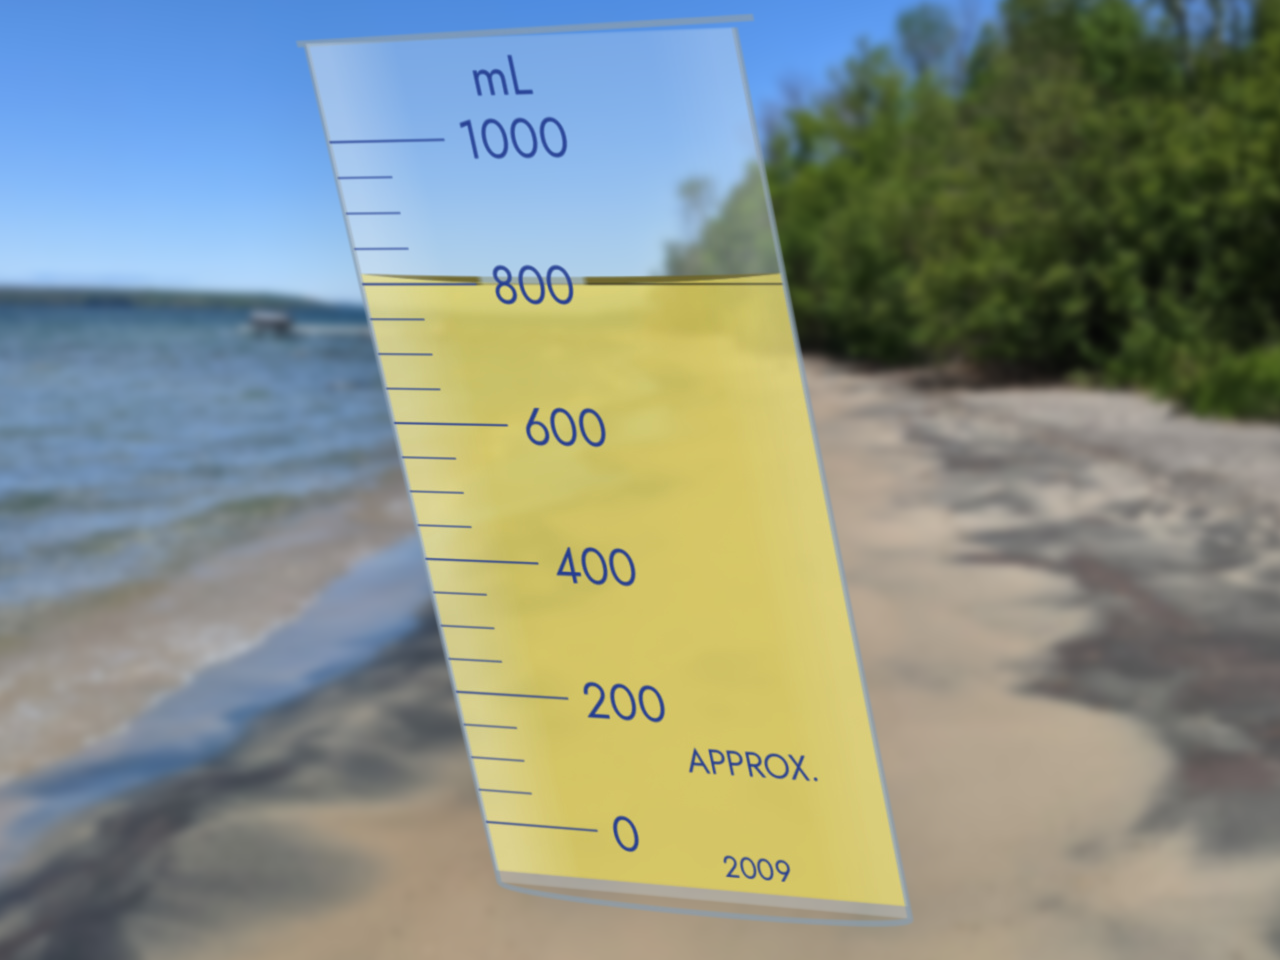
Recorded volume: 800 mL
